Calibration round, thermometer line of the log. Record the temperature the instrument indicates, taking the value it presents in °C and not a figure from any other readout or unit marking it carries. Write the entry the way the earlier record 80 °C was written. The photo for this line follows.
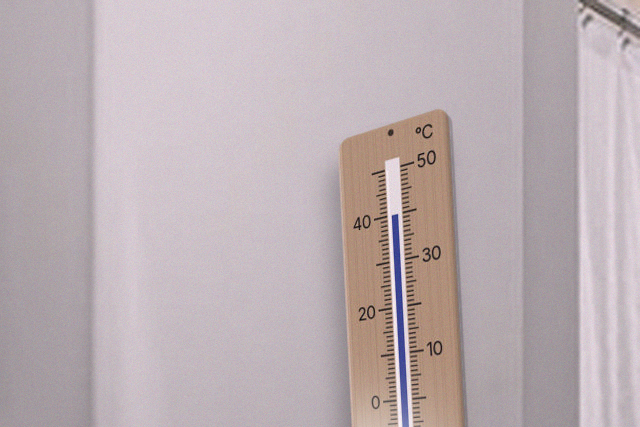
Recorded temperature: 40 °C
